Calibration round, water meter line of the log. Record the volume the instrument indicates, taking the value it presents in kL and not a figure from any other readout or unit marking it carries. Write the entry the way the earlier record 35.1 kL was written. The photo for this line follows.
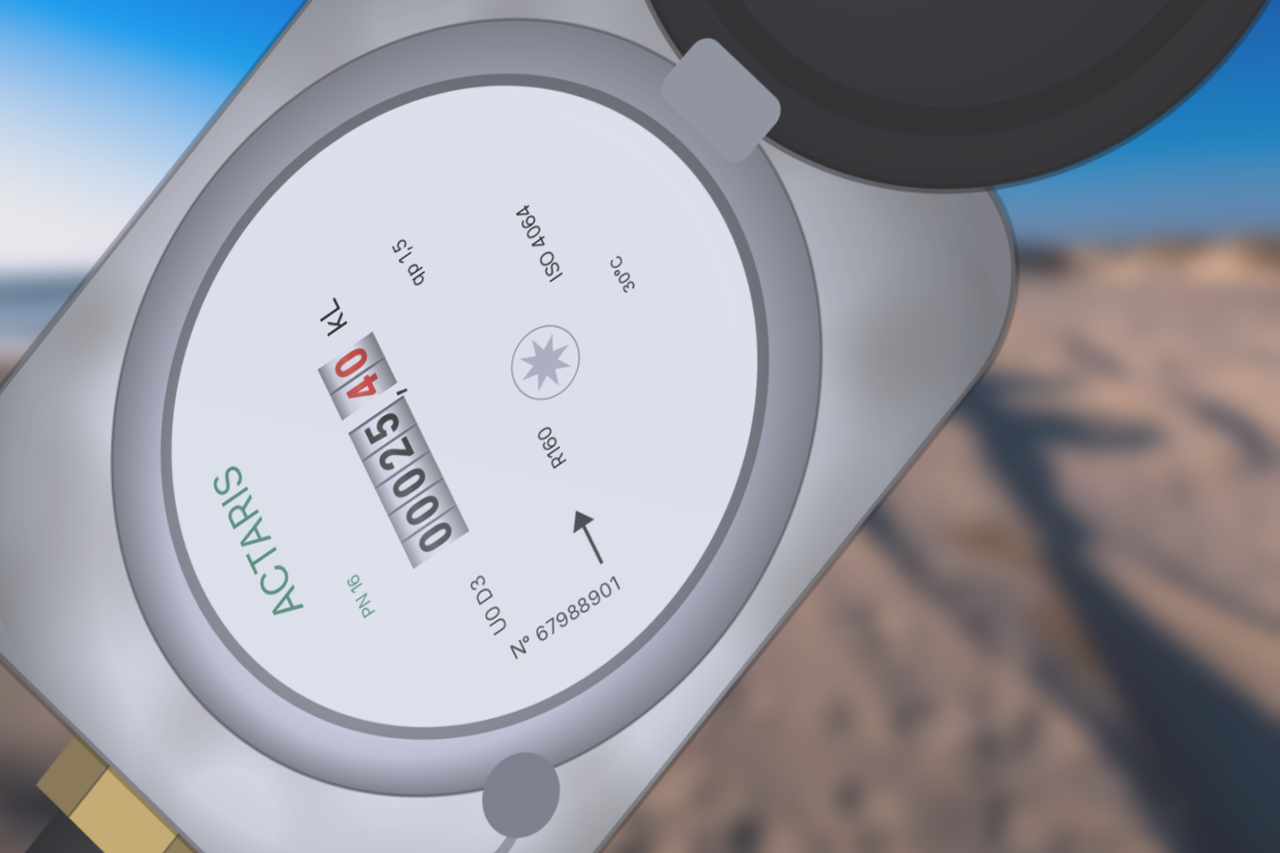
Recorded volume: 25.40 kL
